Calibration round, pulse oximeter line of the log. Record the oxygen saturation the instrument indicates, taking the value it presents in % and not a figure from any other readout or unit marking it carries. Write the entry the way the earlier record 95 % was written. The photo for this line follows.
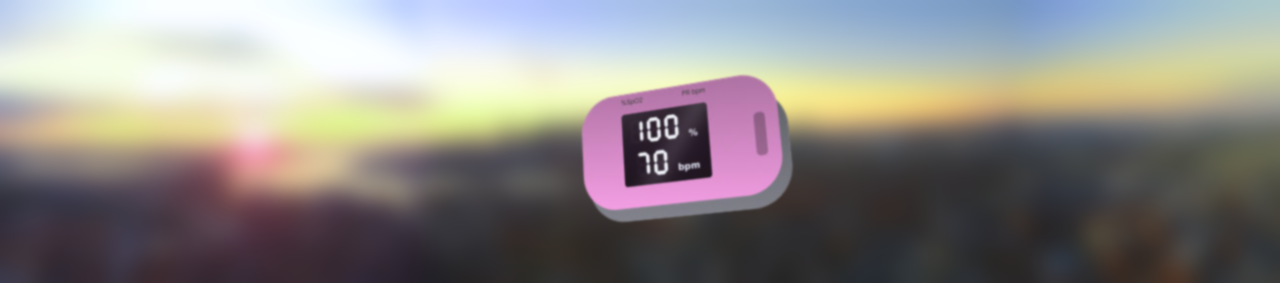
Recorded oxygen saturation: 100 %
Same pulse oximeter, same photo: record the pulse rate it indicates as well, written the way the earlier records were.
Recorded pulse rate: 70 bpm
